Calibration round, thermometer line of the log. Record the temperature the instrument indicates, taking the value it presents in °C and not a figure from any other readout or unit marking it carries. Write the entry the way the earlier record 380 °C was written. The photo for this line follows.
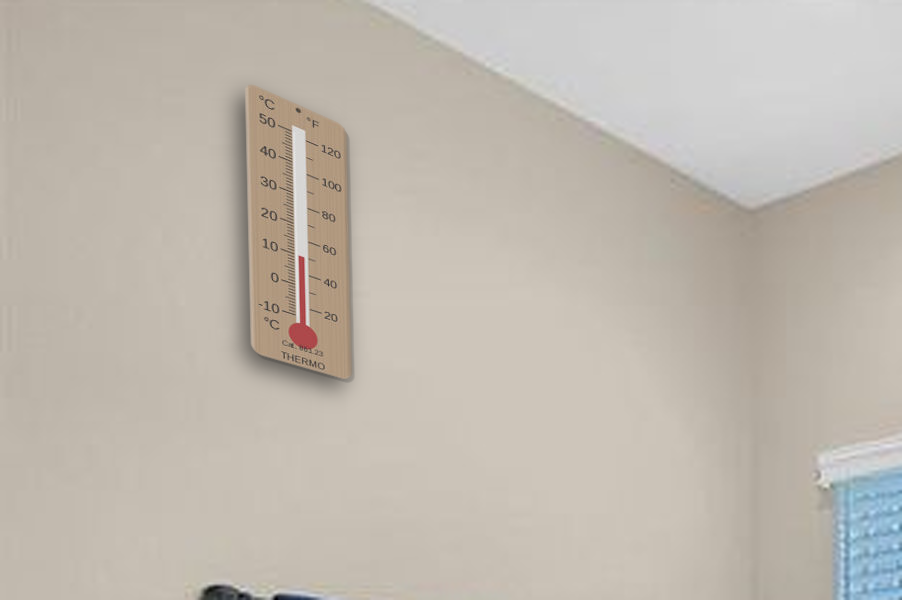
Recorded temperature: 10 °C
